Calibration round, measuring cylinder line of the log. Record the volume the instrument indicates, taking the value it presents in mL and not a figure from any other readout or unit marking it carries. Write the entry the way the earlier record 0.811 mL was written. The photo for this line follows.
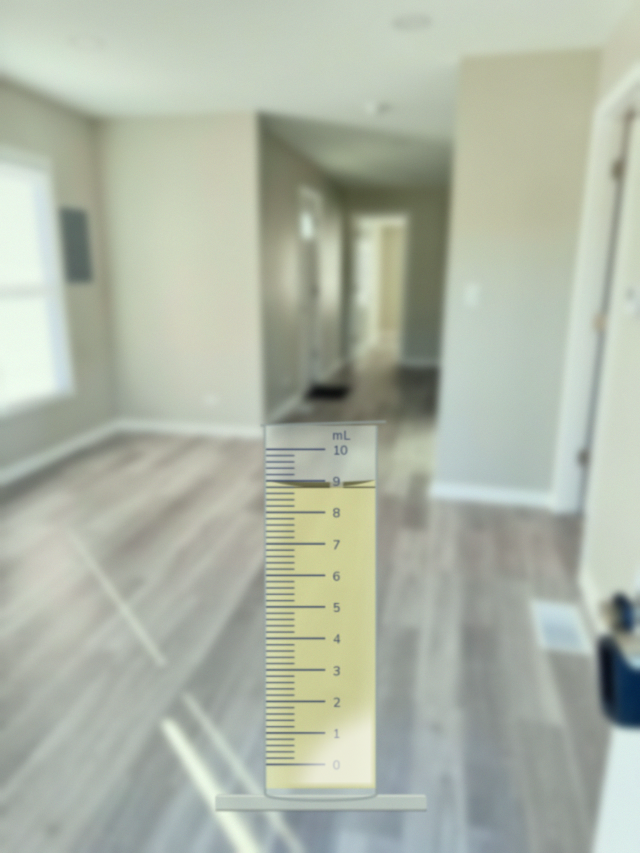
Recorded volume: 8.8 mL
